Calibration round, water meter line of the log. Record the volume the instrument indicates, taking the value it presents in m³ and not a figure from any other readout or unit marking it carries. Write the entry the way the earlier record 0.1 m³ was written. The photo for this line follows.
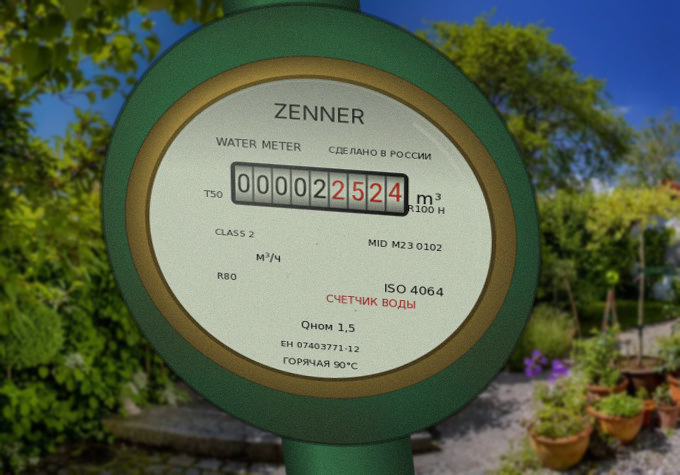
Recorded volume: 2.2524 m³
